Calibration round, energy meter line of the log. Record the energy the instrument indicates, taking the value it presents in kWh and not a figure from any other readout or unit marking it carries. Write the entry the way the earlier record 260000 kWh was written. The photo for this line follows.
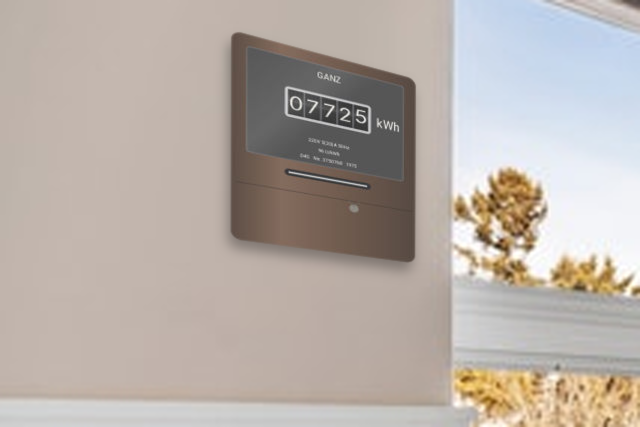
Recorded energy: 7725 kWh
